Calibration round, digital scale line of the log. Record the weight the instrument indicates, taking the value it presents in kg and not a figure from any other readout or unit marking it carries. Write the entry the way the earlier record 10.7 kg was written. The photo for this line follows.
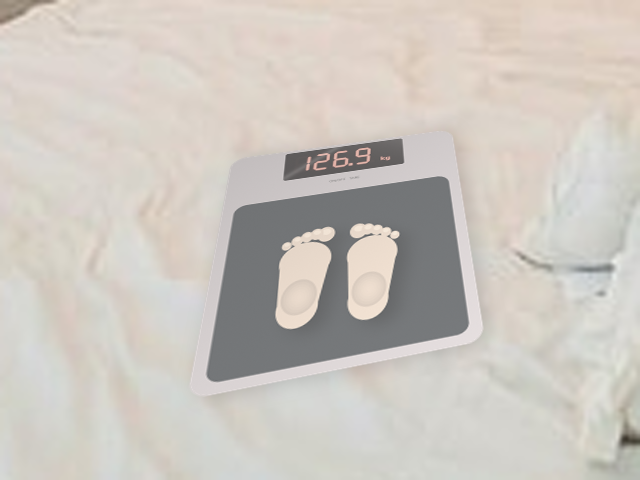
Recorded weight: 126.9 kg
